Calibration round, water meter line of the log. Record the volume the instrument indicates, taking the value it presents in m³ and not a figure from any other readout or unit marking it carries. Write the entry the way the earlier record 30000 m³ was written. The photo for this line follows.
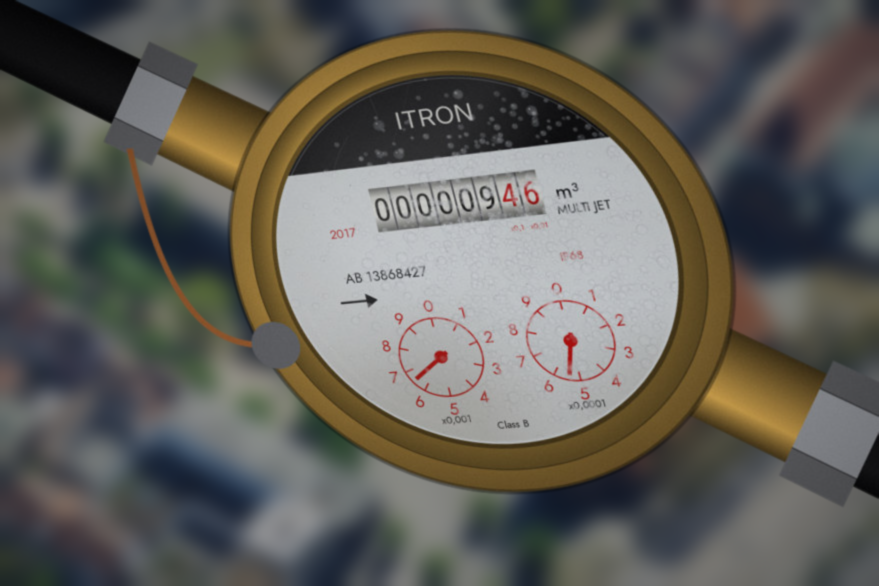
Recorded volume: 9.4665 m³
